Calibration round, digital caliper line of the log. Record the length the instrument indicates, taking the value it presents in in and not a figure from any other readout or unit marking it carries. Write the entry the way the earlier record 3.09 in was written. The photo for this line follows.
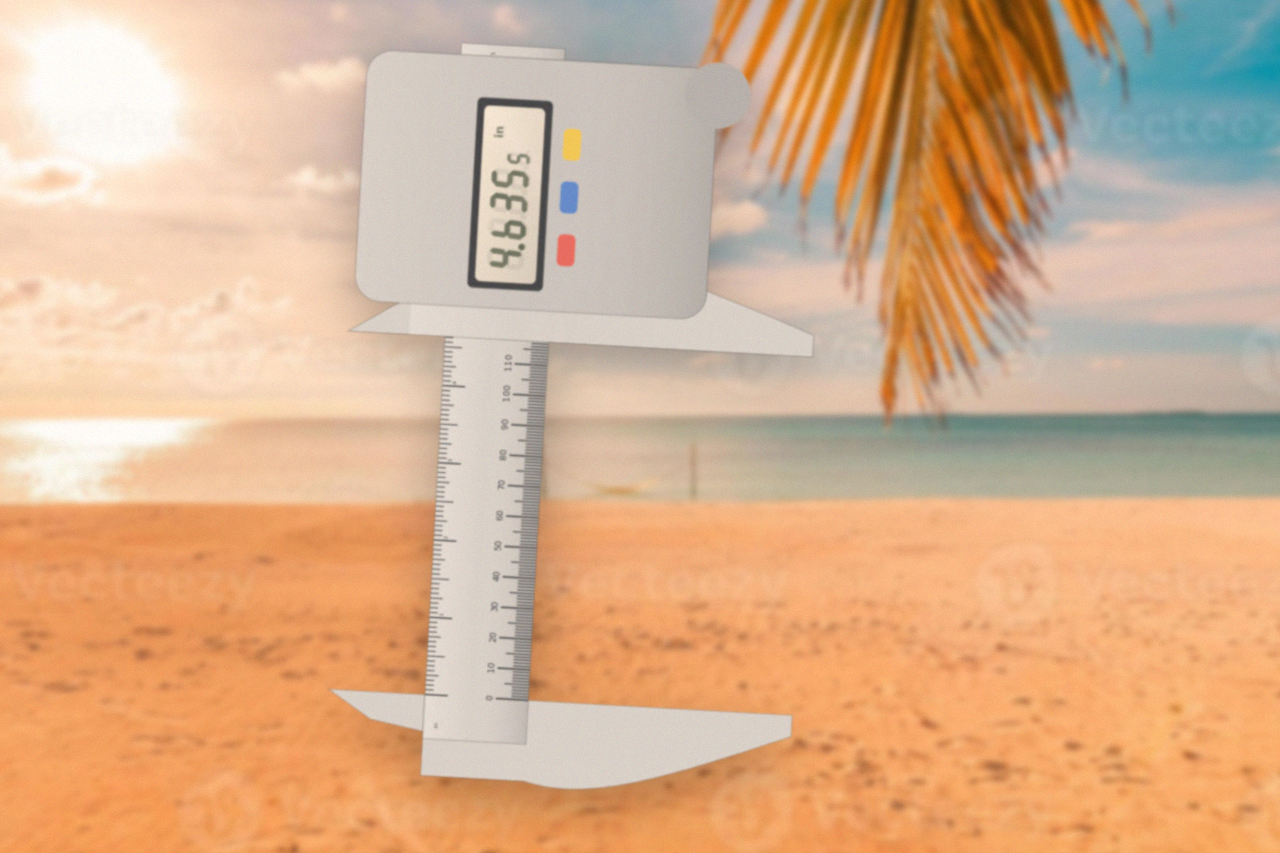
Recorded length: 4.6355 in
